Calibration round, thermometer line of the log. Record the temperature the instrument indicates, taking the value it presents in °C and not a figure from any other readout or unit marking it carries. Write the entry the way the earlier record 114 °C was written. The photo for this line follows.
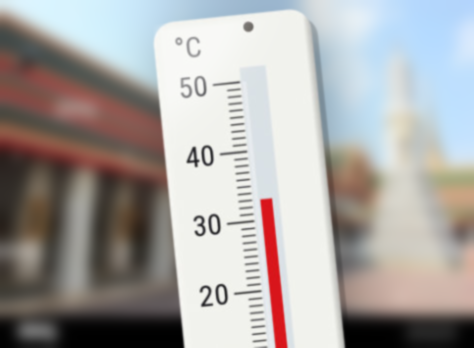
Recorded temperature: 33 °C
